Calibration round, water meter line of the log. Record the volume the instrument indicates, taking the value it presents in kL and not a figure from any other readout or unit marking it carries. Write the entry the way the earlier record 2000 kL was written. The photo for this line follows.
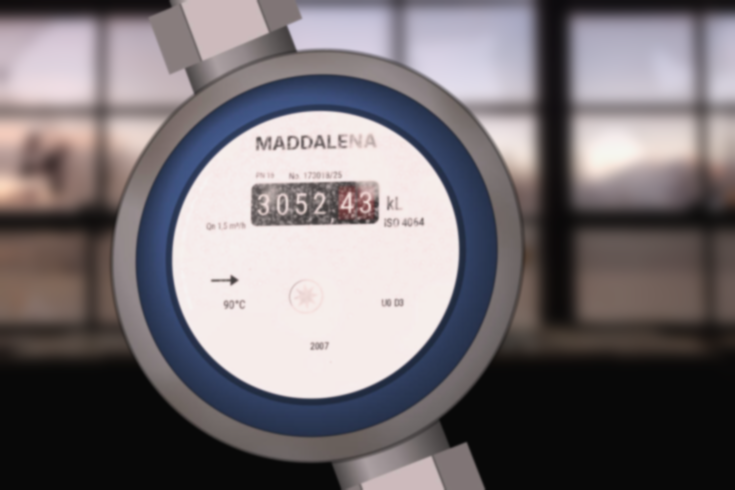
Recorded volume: 3052.43 kL
